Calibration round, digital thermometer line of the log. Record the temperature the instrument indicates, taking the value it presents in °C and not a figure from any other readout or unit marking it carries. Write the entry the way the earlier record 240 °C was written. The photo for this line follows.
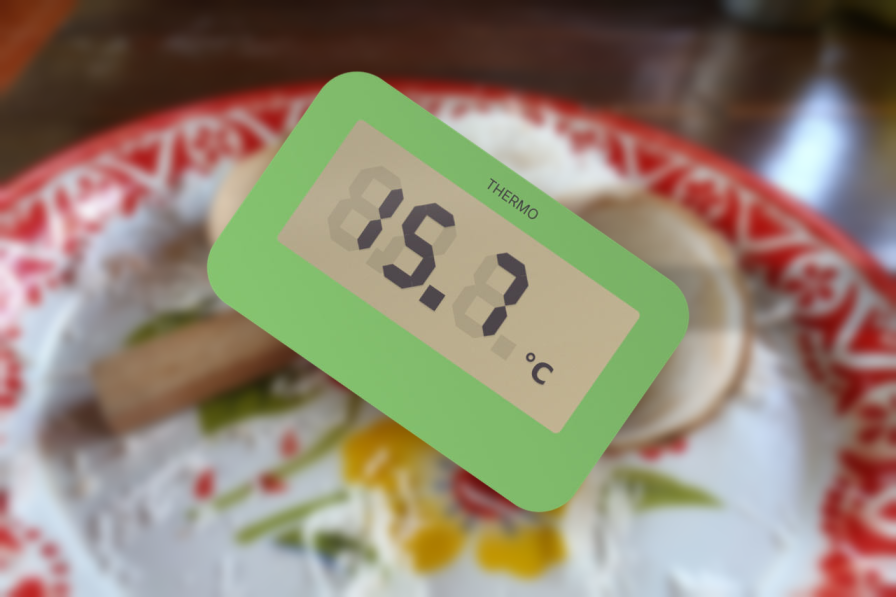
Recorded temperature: 15.7 °C
